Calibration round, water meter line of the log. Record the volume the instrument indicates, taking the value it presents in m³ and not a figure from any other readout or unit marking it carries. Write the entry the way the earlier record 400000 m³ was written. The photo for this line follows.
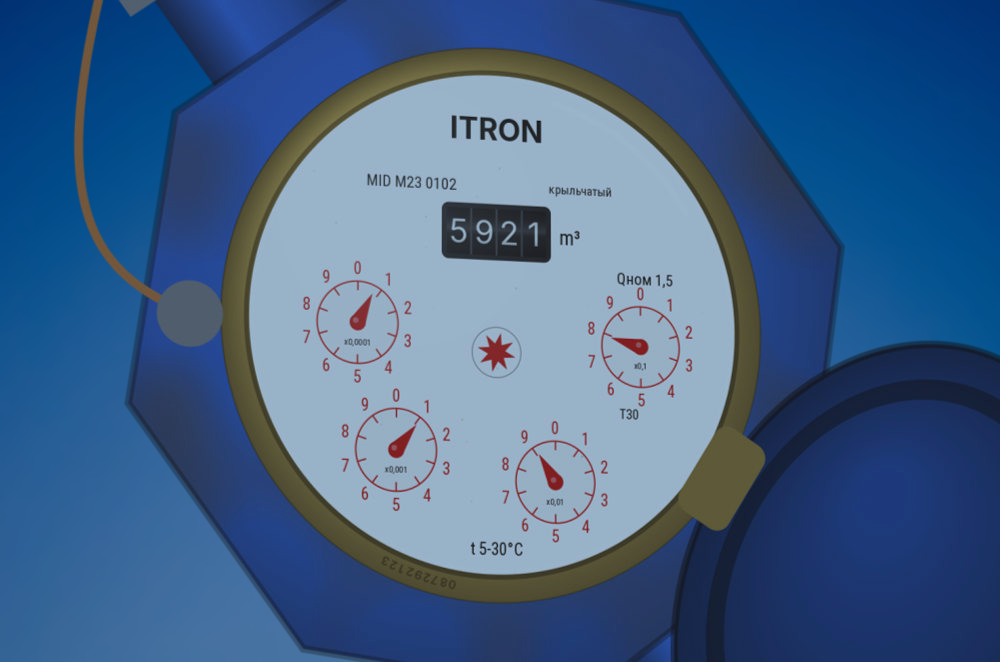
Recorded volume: 5921.7910 m³
